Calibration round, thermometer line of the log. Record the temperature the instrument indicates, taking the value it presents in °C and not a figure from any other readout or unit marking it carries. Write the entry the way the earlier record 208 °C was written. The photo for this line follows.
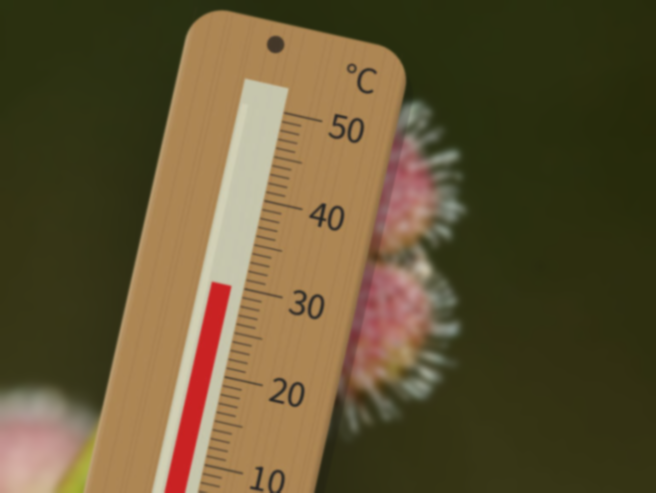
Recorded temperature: 30 °C
